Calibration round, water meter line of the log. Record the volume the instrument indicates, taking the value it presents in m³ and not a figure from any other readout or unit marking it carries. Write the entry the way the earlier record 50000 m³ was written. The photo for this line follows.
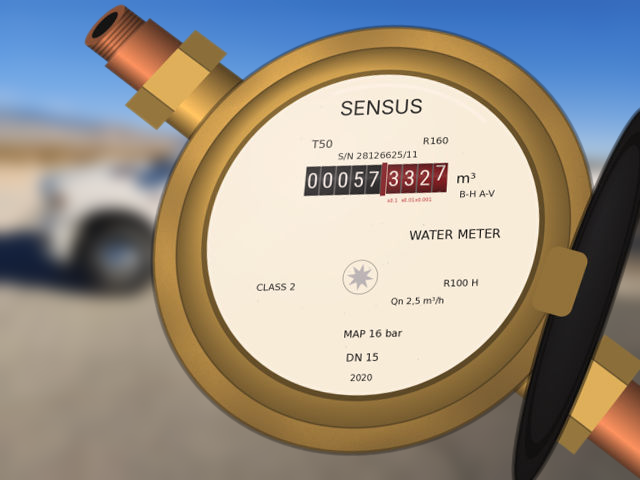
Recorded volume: 57.3327 m³
